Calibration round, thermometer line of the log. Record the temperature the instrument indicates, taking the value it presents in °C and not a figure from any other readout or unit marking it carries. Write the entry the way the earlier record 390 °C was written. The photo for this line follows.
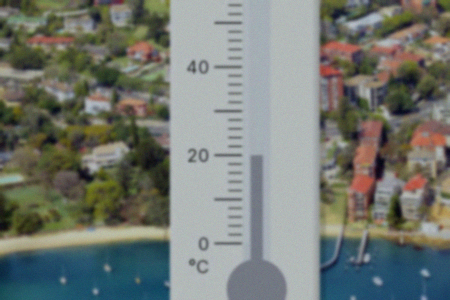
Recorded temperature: 20 °C
